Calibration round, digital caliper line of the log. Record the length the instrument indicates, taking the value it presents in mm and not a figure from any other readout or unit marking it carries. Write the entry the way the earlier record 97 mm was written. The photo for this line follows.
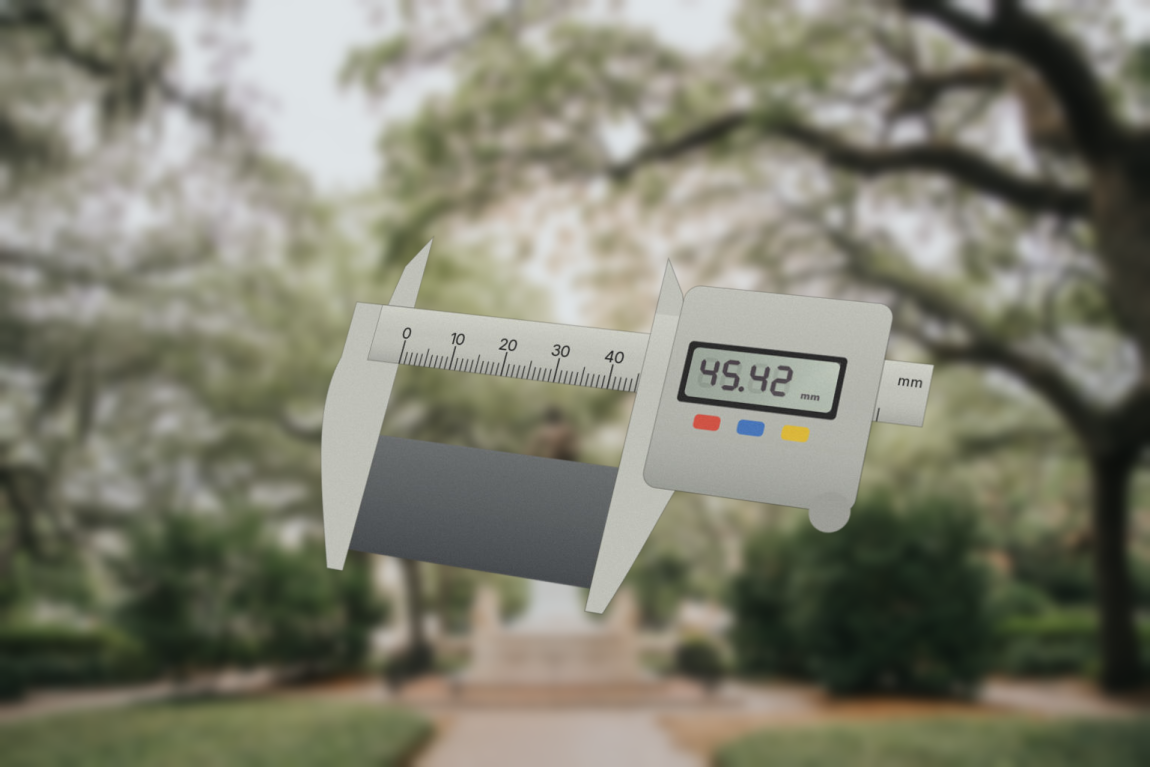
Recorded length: 45.42 mm
